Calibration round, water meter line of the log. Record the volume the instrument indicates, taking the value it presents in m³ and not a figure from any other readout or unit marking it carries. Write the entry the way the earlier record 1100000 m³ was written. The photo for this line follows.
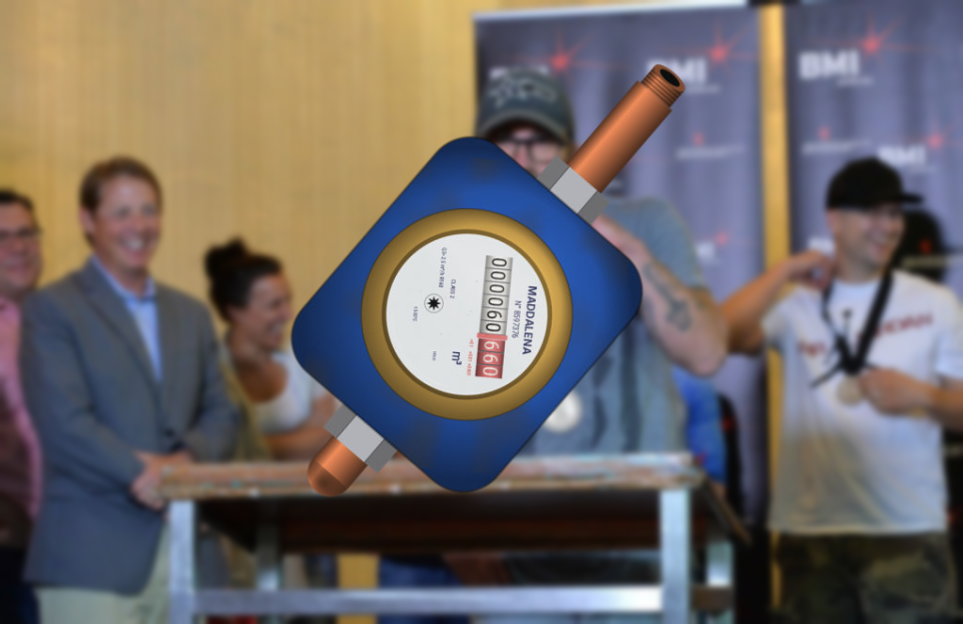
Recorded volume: 60.660 m³
